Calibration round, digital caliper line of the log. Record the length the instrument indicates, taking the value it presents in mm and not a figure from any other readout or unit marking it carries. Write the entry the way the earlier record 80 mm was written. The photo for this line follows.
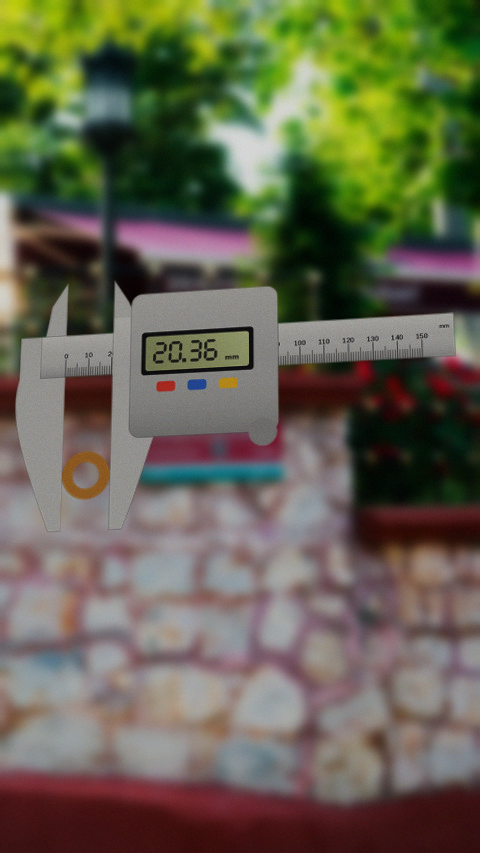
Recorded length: 20.36 mm
